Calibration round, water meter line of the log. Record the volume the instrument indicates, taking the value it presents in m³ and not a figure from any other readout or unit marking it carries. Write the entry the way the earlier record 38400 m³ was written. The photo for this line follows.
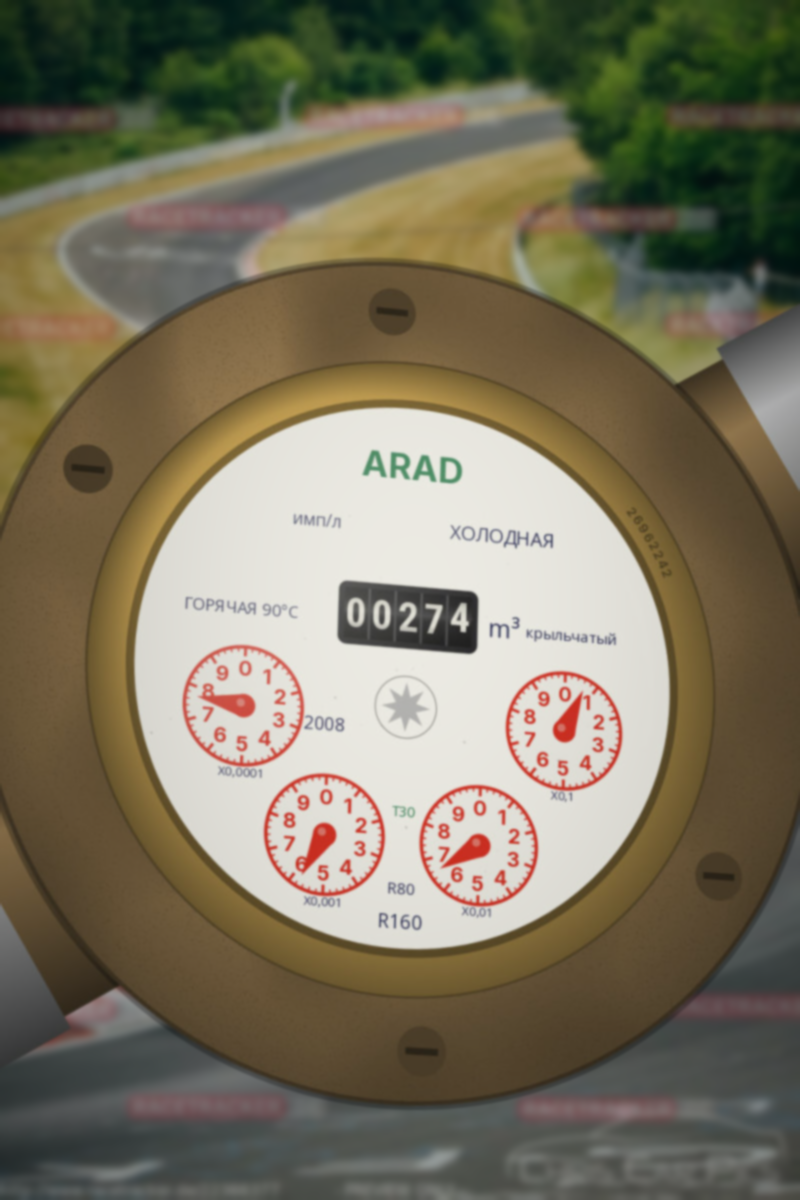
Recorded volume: 274.0657 m³
